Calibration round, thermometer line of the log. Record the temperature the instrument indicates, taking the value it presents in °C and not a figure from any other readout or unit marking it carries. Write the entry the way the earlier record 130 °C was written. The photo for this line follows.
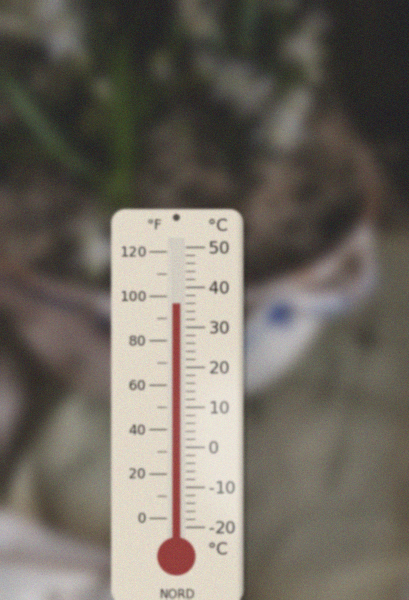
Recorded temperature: 36 °C
